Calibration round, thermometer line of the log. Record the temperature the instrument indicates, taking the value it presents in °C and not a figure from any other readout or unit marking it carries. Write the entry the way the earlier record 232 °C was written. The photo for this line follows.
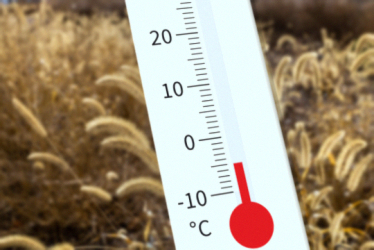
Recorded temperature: -5 °C
